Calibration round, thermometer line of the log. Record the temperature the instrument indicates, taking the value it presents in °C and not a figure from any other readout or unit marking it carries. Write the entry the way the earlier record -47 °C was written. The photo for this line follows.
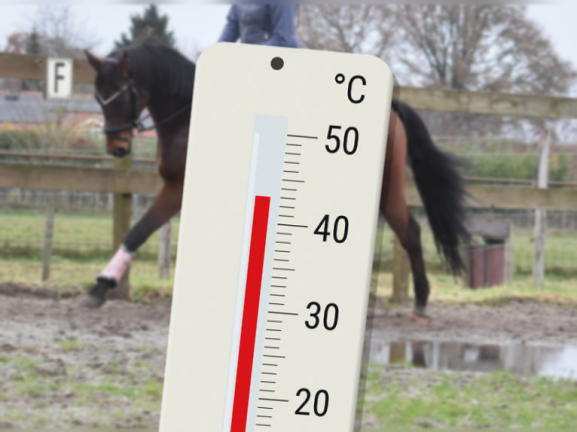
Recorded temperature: 43 °C
